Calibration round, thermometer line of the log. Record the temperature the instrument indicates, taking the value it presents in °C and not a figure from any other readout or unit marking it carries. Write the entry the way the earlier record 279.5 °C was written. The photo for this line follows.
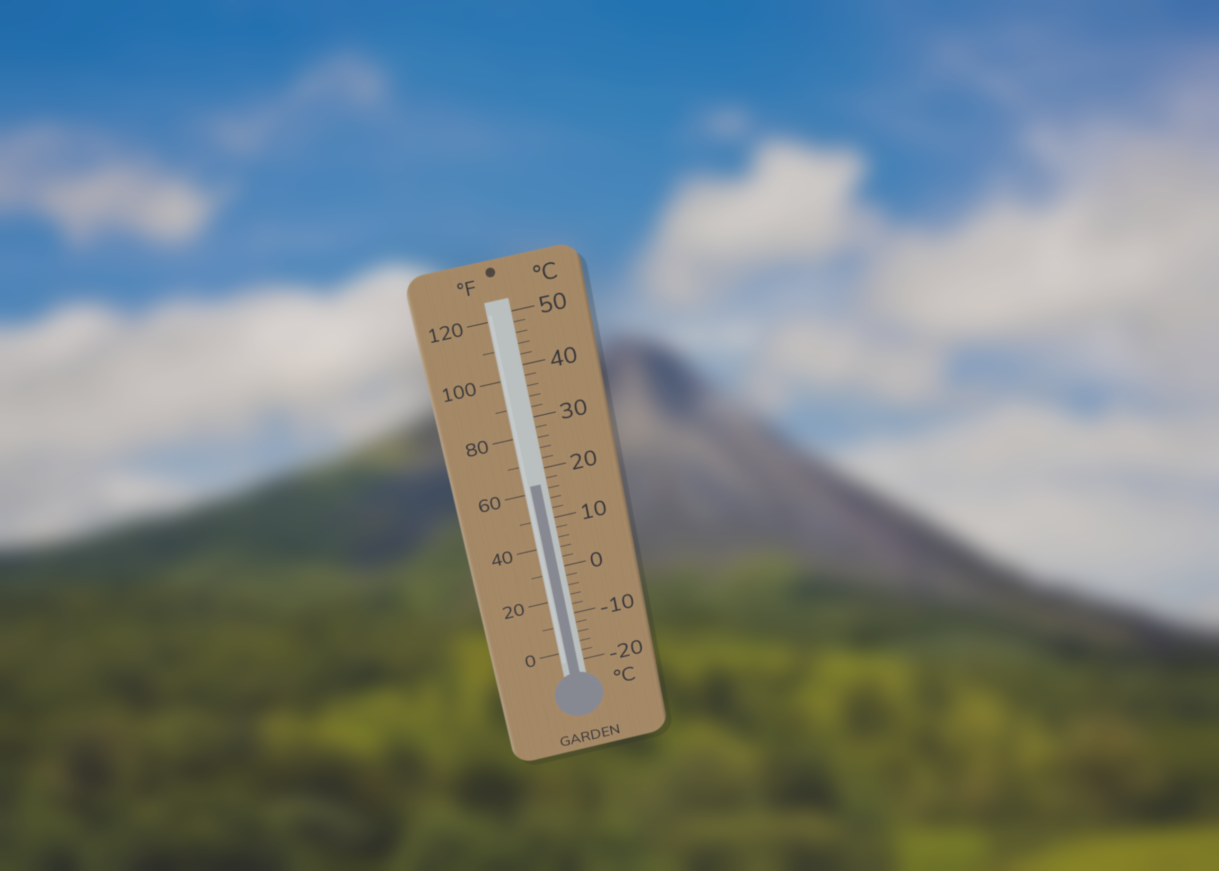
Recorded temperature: 17 °C
